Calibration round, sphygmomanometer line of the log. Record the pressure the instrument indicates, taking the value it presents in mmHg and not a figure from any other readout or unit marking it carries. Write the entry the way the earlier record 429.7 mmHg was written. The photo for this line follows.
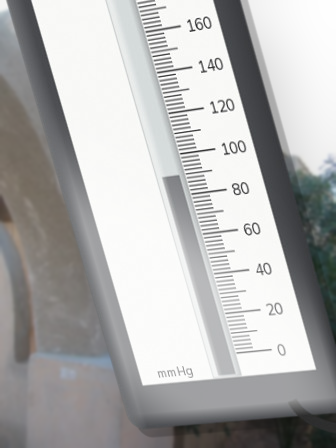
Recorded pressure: 90 mmHg
